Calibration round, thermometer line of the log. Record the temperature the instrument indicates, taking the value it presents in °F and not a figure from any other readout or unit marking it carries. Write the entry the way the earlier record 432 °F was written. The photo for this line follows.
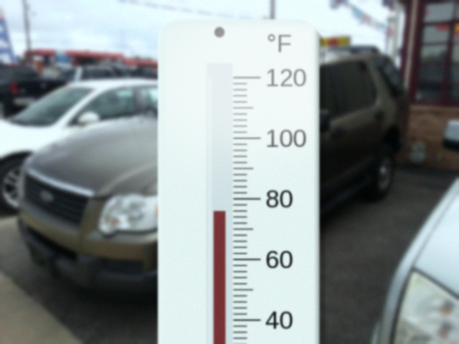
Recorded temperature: 76 °F
